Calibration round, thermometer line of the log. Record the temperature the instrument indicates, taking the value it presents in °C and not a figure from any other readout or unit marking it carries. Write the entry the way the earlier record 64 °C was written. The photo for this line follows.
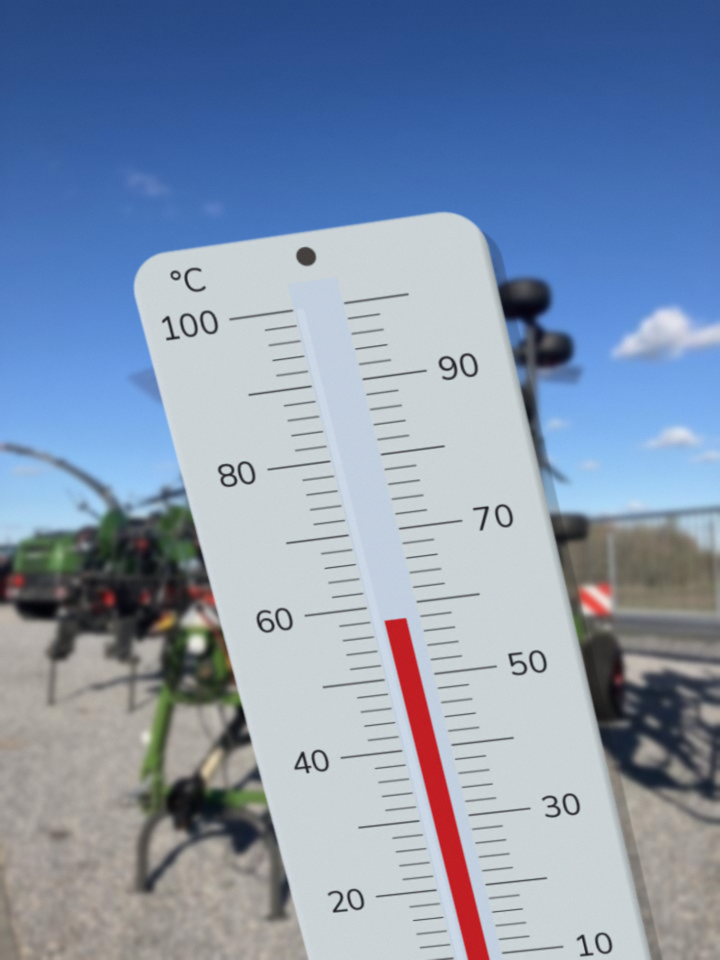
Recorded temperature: 58 °C
